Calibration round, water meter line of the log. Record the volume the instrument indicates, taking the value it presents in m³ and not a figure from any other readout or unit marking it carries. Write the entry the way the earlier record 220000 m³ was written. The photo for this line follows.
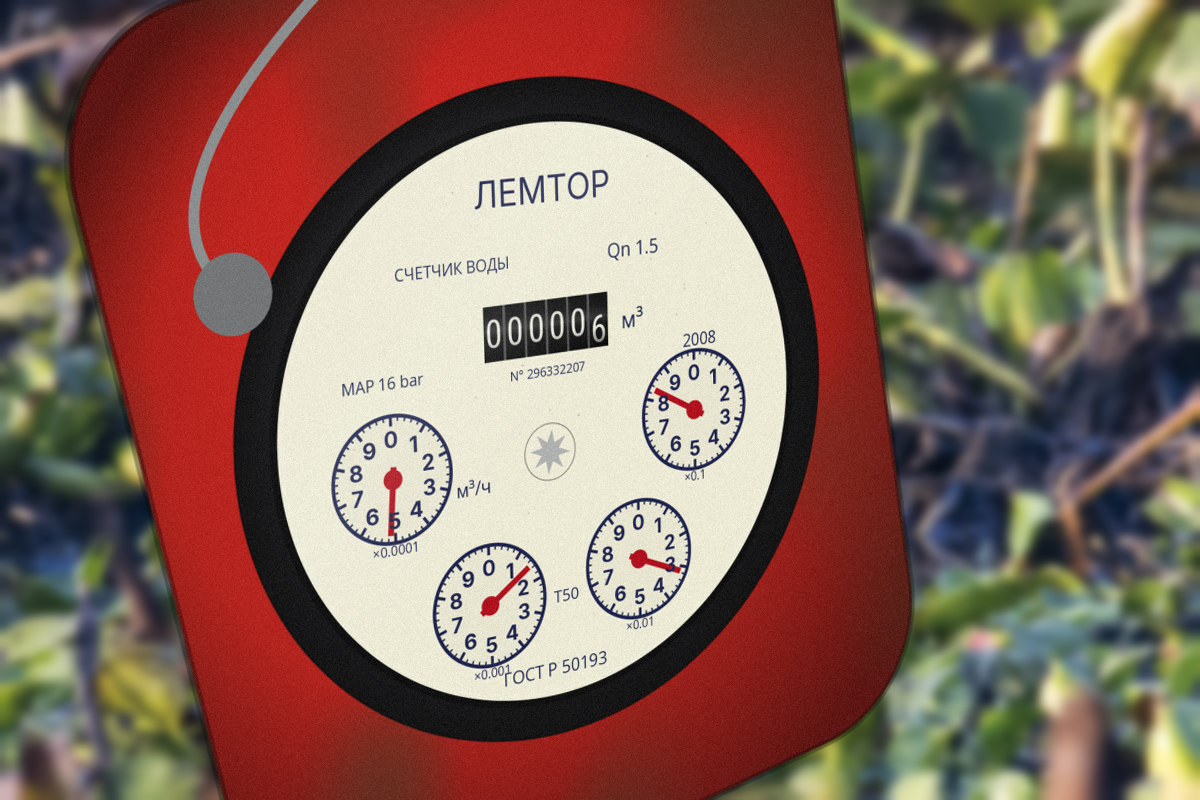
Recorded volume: 5.8315 m³
